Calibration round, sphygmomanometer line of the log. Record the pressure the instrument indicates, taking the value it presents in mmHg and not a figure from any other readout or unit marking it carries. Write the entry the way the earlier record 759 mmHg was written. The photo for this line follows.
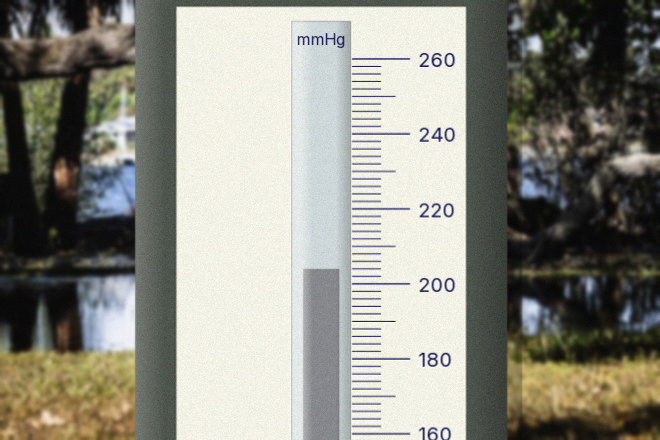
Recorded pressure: 204 mmHg
